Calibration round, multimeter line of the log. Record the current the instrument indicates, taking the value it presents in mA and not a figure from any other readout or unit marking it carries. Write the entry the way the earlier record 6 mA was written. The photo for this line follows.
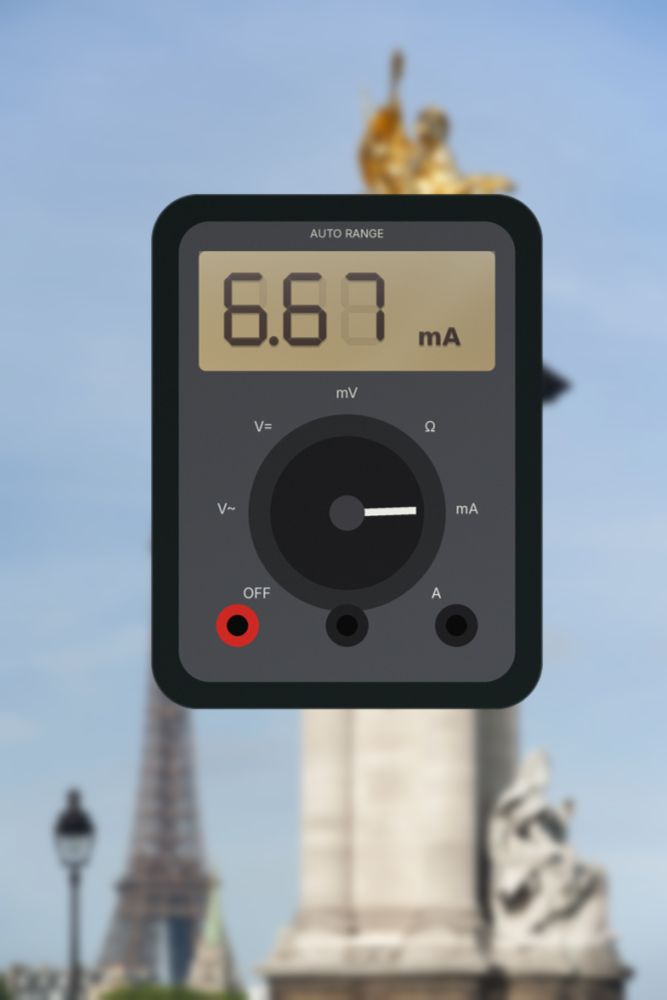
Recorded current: 6.67 mA
